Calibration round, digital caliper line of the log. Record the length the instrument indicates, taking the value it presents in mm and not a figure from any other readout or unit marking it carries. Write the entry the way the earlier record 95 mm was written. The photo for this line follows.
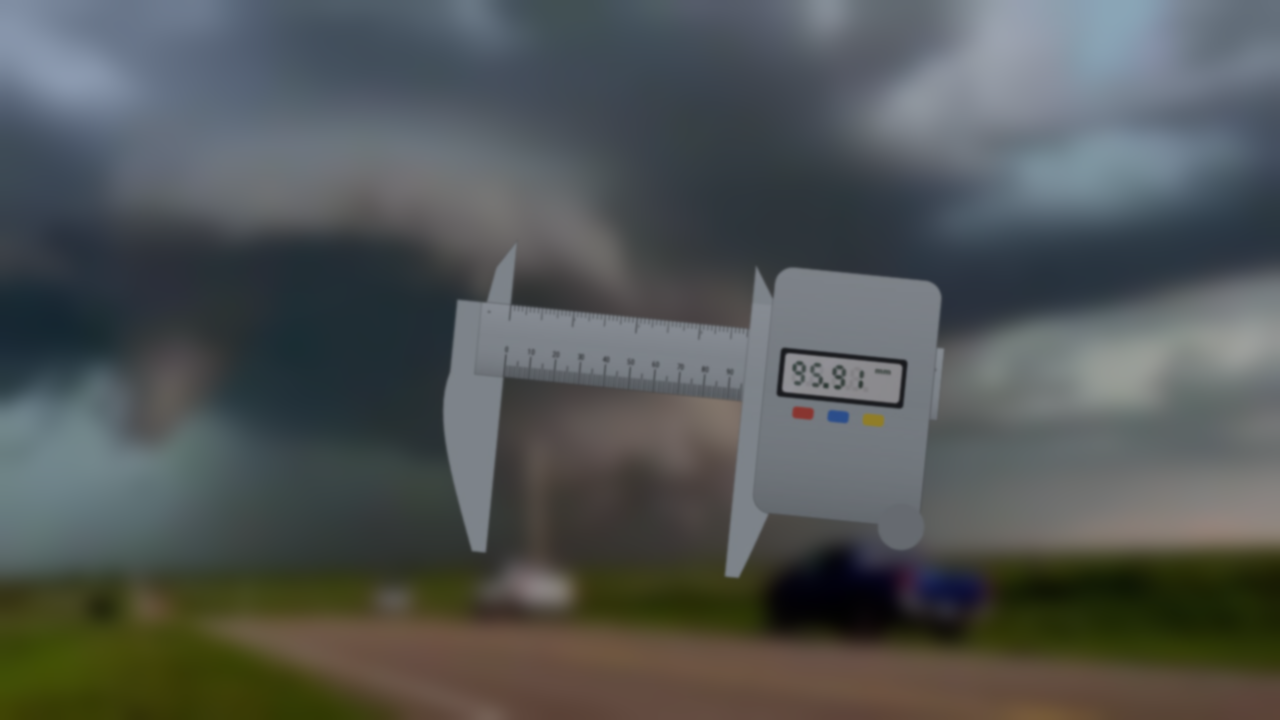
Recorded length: 95.91 mm
